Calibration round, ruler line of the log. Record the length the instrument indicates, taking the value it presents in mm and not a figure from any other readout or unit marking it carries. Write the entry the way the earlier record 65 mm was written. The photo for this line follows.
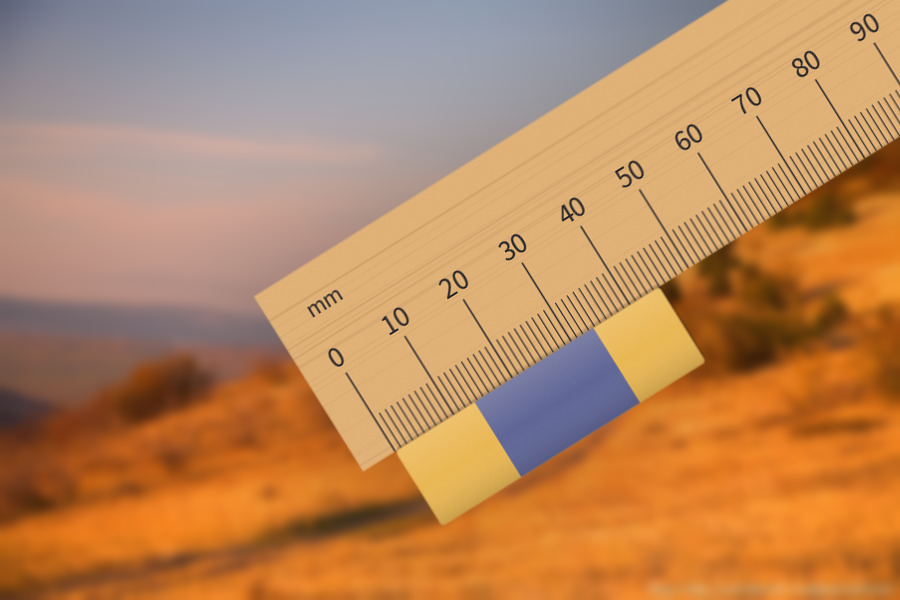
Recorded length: 45 mm
